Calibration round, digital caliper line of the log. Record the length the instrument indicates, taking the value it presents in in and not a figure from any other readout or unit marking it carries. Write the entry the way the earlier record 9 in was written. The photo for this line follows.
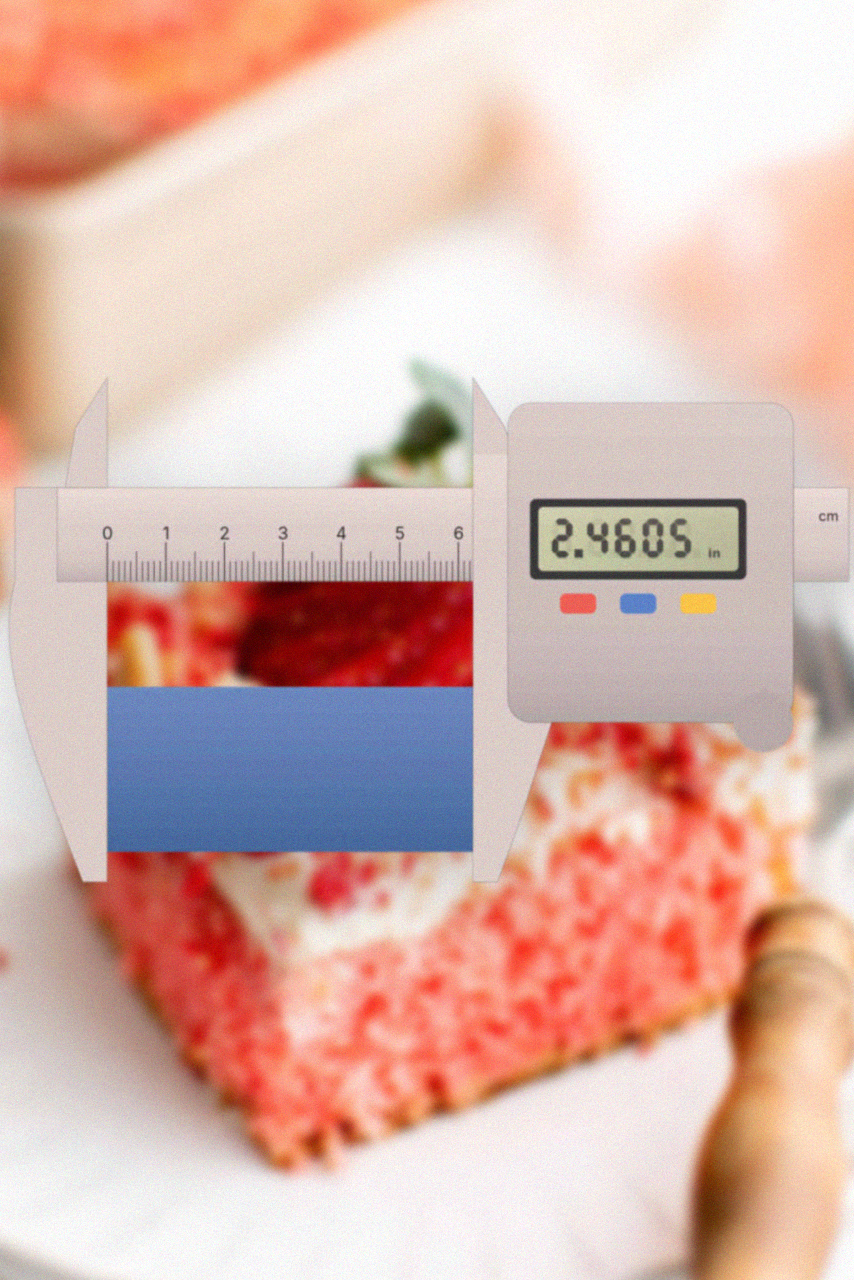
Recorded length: 2.4605 in
